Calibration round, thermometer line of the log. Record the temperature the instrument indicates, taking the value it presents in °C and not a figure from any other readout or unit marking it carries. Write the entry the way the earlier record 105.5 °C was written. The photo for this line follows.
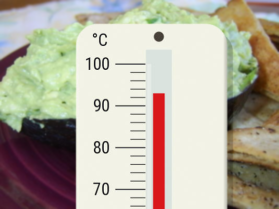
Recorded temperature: 93 °C
